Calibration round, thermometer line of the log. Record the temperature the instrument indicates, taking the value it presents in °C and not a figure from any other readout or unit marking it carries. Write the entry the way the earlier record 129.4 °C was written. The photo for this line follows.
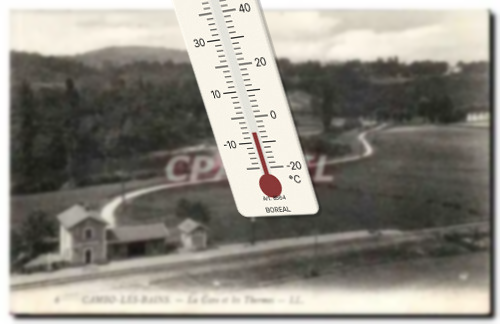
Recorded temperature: -6 °C
